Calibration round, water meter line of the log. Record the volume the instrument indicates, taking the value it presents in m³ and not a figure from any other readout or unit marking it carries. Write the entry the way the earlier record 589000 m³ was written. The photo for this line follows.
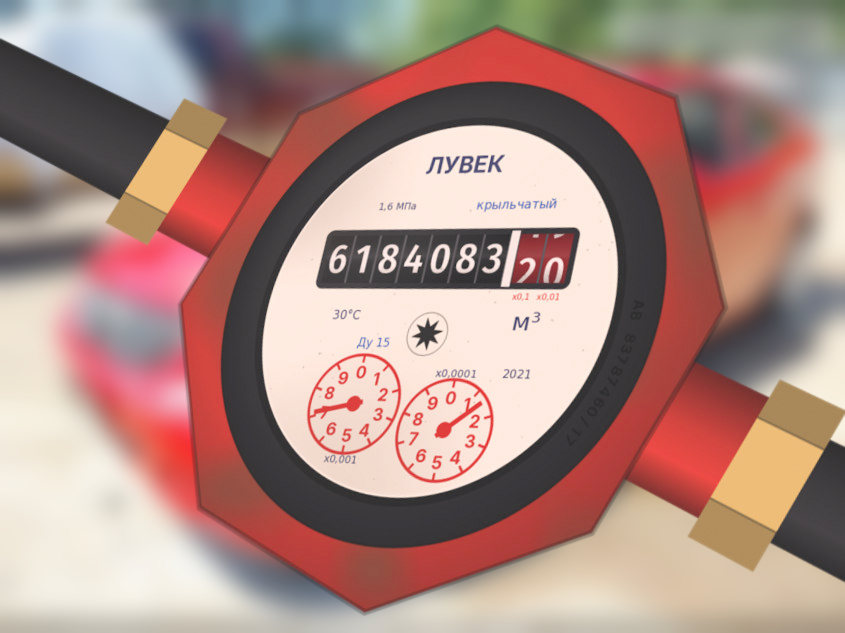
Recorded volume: 6184083.1971 m³
